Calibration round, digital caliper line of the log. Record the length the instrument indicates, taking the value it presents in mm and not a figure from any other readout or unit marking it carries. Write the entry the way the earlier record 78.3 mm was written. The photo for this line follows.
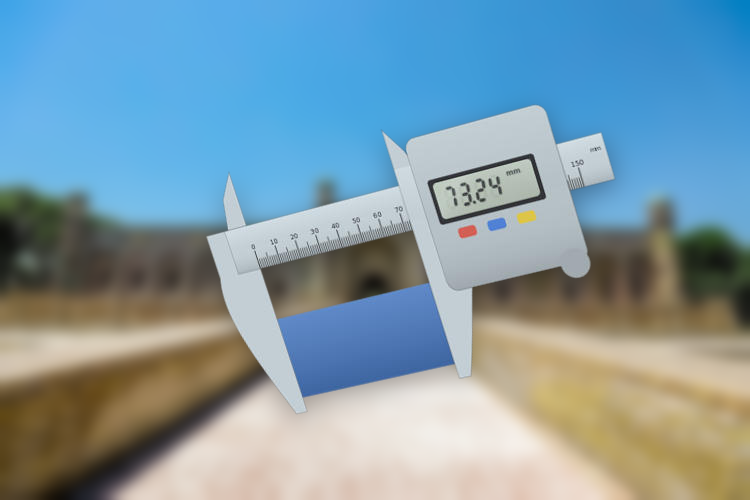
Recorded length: 73.24 mm
